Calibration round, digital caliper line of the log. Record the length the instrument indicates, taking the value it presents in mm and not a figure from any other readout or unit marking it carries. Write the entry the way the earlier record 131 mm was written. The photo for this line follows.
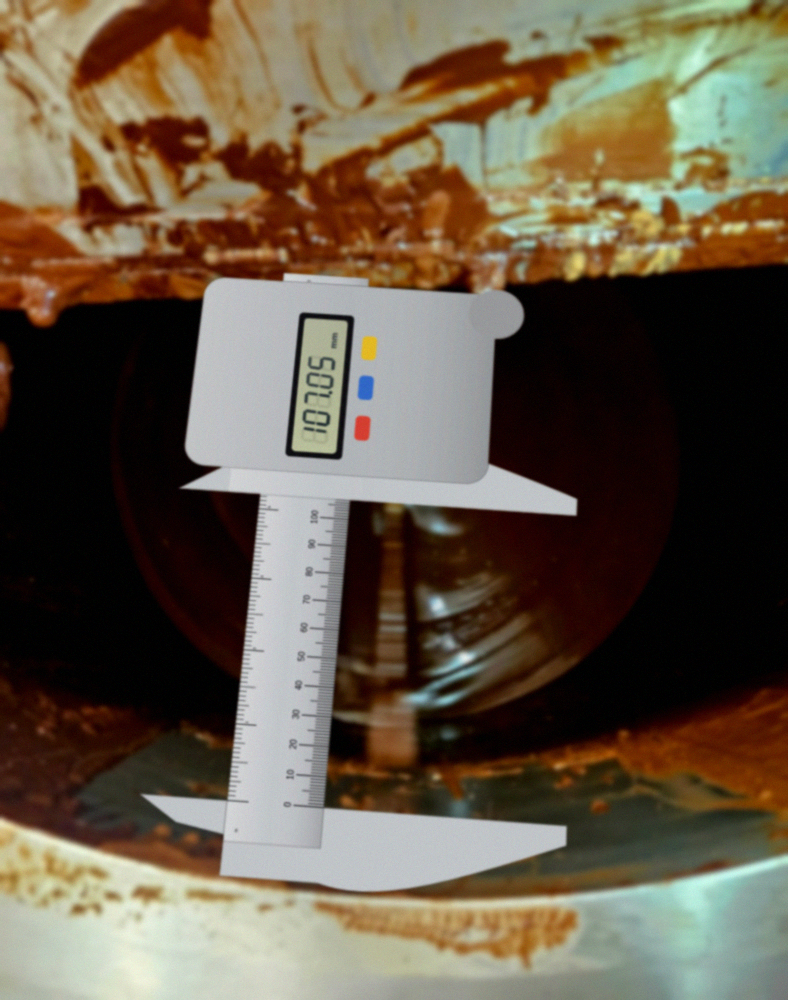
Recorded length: 107.05 mm
